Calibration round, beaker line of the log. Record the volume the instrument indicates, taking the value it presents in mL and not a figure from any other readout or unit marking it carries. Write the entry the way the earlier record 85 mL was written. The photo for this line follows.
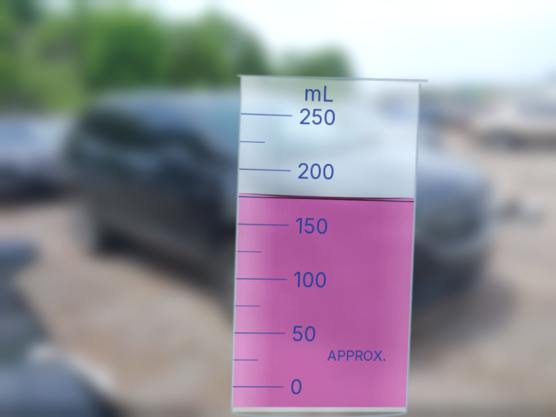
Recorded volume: 175 mL
